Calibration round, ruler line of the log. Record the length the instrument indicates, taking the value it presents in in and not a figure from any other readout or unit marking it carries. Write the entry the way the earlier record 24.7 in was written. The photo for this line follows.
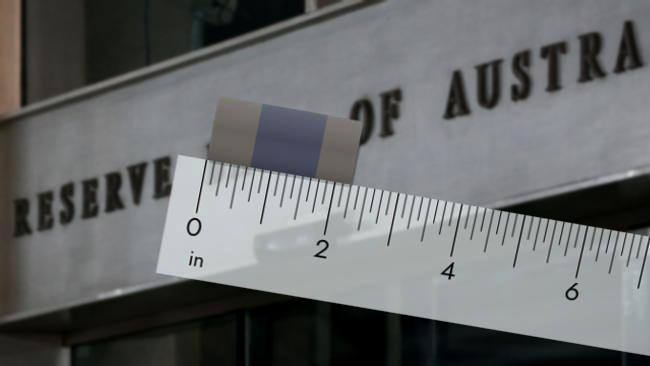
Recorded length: 2.25 in
